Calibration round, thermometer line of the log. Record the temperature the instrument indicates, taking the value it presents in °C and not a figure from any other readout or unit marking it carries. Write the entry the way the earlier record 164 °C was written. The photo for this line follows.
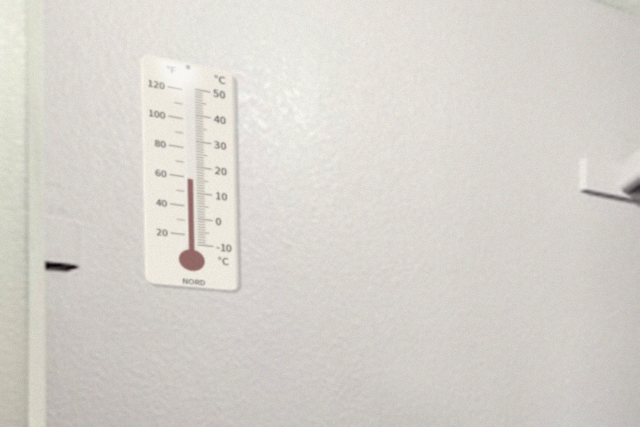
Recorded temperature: 15 °C
